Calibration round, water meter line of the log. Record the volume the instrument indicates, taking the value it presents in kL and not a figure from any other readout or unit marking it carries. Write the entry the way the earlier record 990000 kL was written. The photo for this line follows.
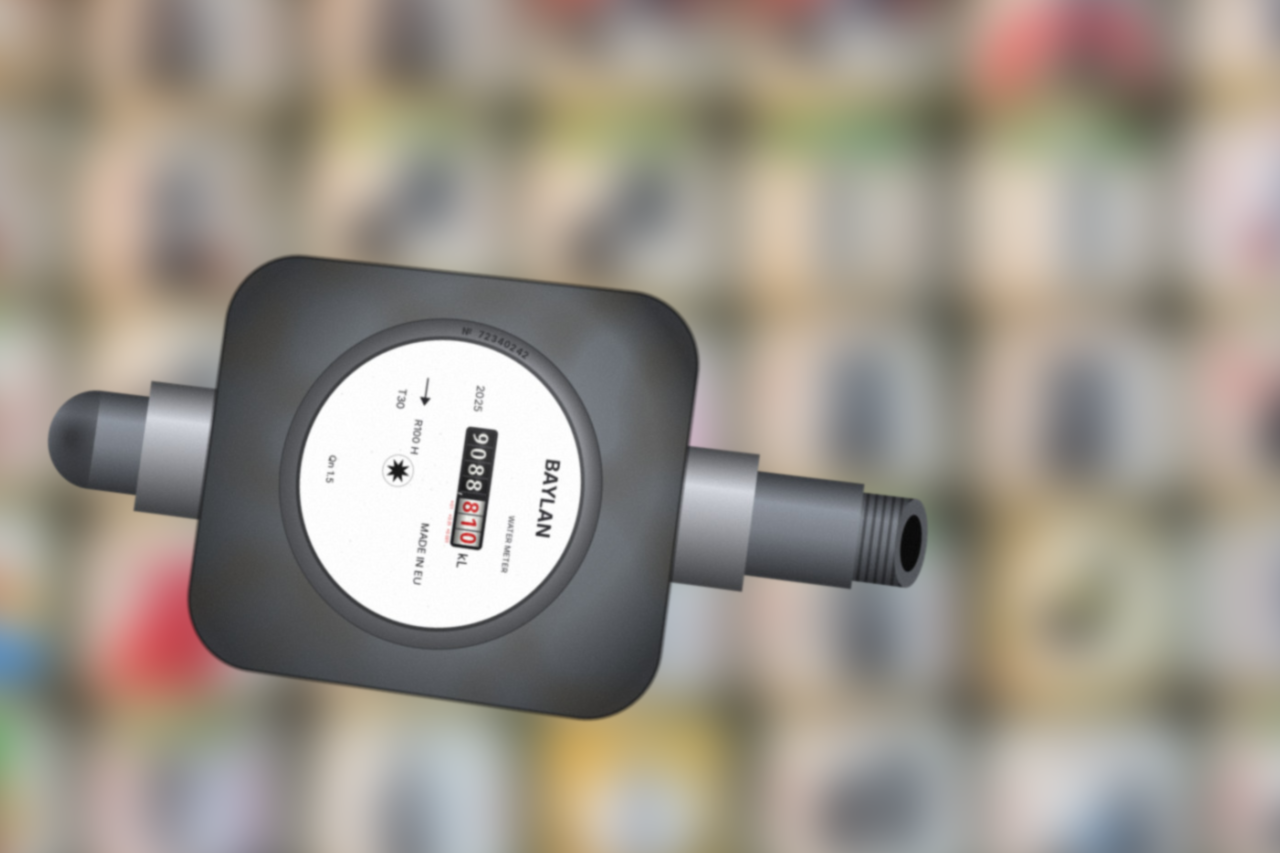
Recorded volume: 9088.810 kL
